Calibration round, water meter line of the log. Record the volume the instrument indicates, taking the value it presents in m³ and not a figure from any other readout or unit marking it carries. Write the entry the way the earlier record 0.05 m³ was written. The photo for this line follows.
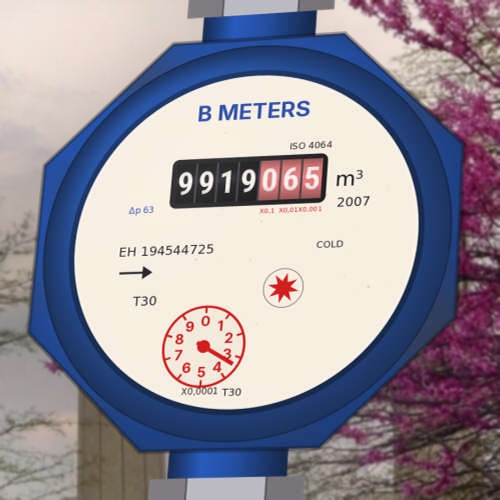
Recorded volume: 9919.0653 m³
